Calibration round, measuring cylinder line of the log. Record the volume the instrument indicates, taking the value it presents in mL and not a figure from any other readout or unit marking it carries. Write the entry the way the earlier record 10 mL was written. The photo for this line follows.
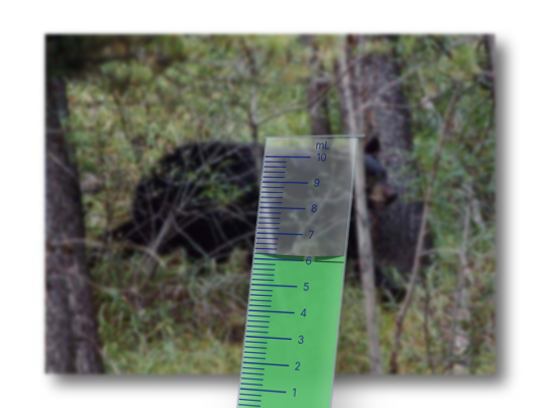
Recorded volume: 6 mL
